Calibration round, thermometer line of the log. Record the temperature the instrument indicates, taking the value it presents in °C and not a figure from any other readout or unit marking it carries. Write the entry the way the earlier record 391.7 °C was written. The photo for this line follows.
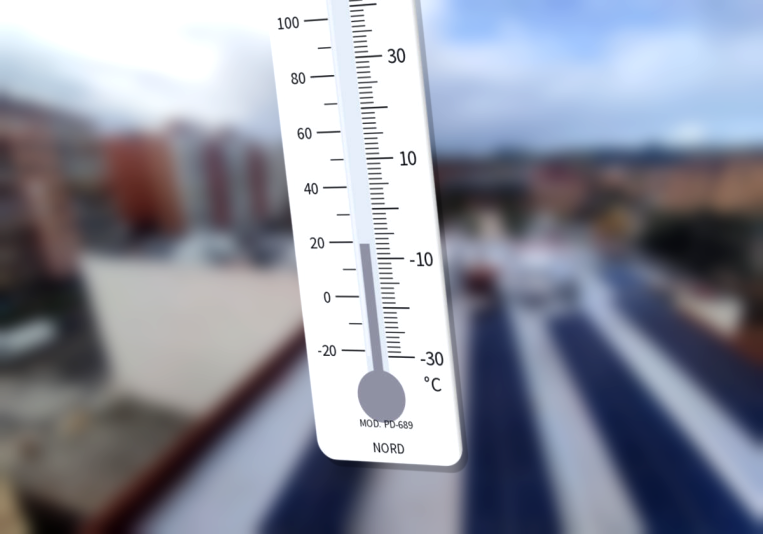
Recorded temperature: -7 °C
